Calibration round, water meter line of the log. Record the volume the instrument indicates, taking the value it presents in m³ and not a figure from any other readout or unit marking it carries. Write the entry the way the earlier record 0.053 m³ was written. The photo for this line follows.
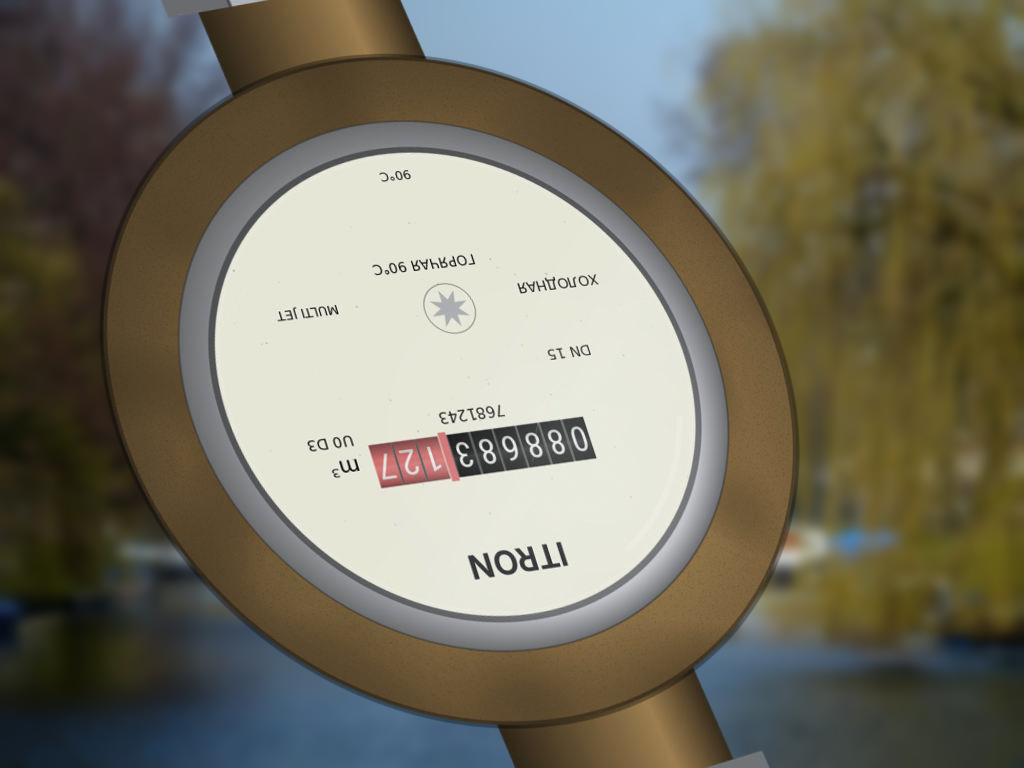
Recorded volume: 88683.127 m³
